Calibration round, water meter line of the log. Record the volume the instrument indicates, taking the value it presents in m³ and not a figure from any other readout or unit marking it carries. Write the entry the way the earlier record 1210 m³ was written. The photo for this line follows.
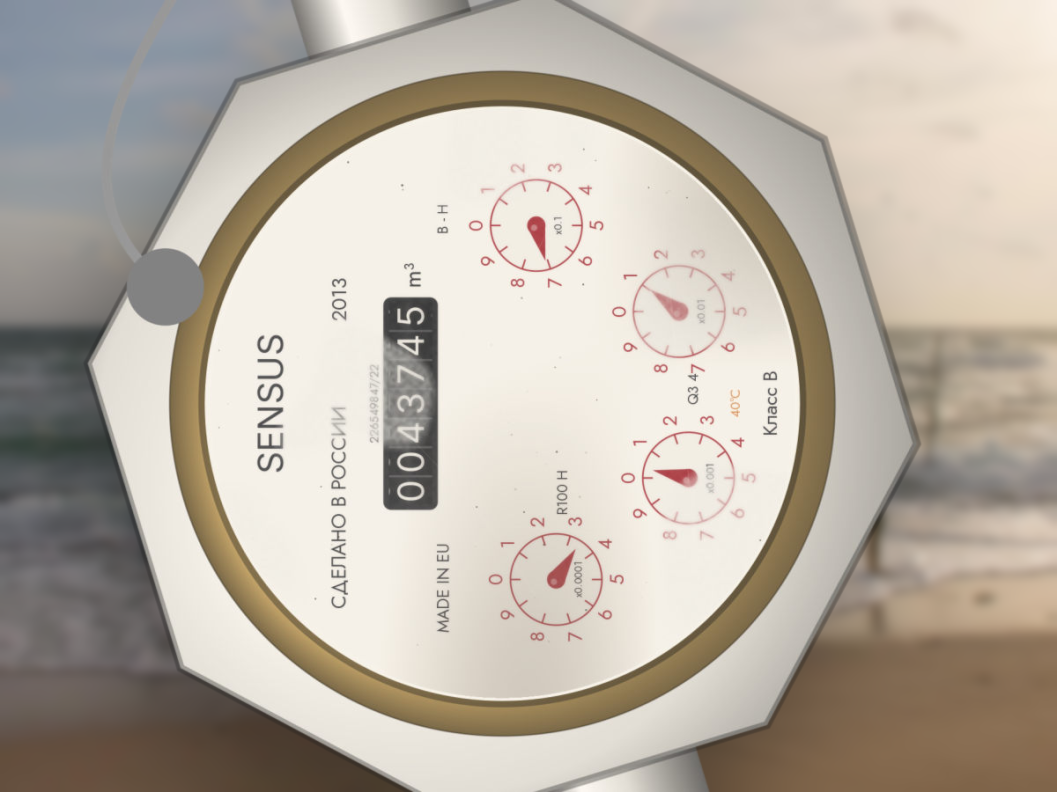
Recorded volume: 43745.7103 m³
